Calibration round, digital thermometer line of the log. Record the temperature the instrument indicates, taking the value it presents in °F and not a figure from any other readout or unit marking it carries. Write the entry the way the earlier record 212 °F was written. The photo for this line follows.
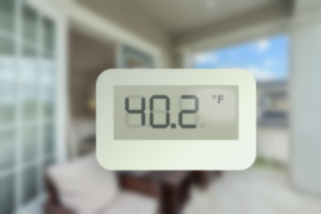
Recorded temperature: 40.2 °F
